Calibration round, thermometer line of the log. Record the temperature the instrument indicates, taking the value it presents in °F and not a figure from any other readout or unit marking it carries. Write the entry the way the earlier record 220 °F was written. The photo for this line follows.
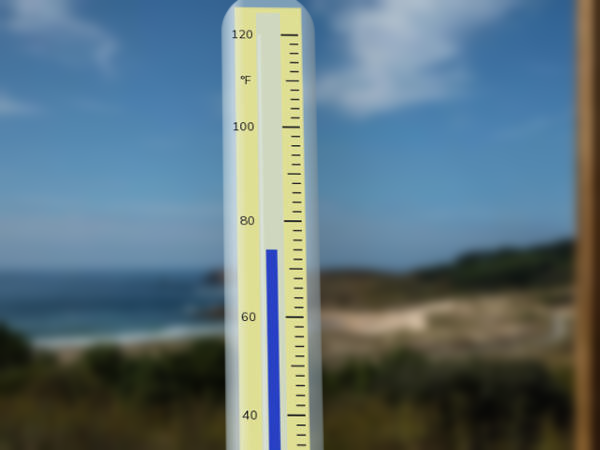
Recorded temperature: 74 °F
